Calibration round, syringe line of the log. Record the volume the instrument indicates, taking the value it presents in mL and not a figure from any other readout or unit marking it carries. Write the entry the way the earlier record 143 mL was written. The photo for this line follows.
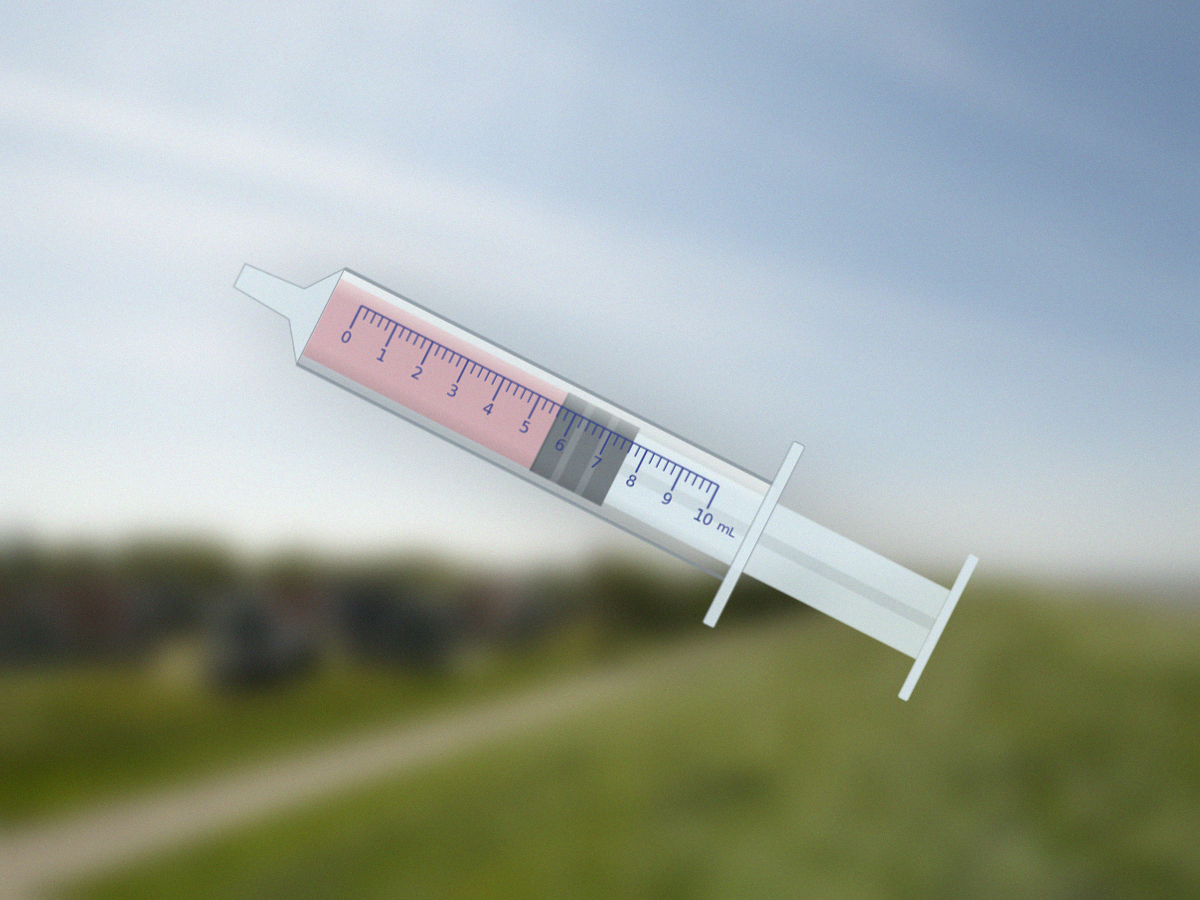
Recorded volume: 5.6 mL
